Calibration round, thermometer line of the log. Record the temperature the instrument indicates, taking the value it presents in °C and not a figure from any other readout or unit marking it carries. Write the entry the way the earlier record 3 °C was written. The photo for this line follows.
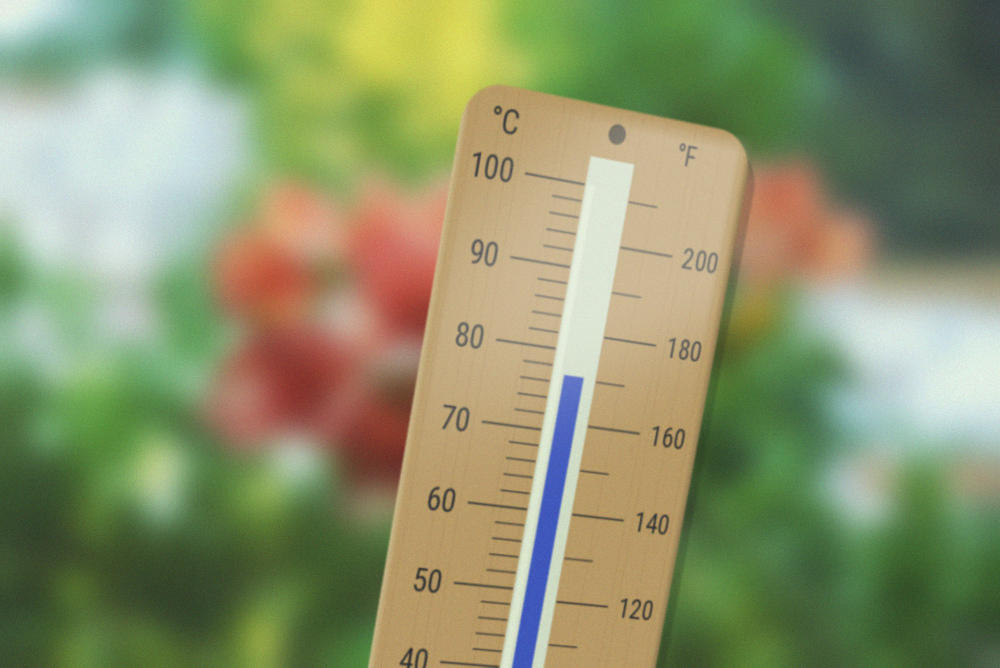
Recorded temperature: 77 °C
